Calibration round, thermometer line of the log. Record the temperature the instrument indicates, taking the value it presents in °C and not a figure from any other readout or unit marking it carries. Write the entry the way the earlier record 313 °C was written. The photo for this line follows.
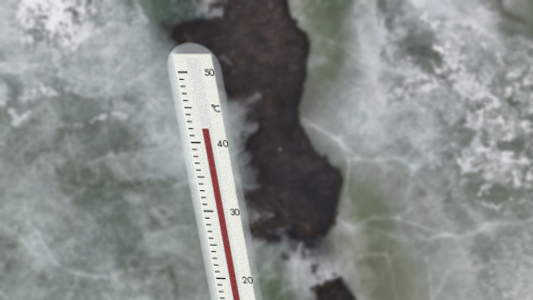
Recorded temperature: 42 °C
